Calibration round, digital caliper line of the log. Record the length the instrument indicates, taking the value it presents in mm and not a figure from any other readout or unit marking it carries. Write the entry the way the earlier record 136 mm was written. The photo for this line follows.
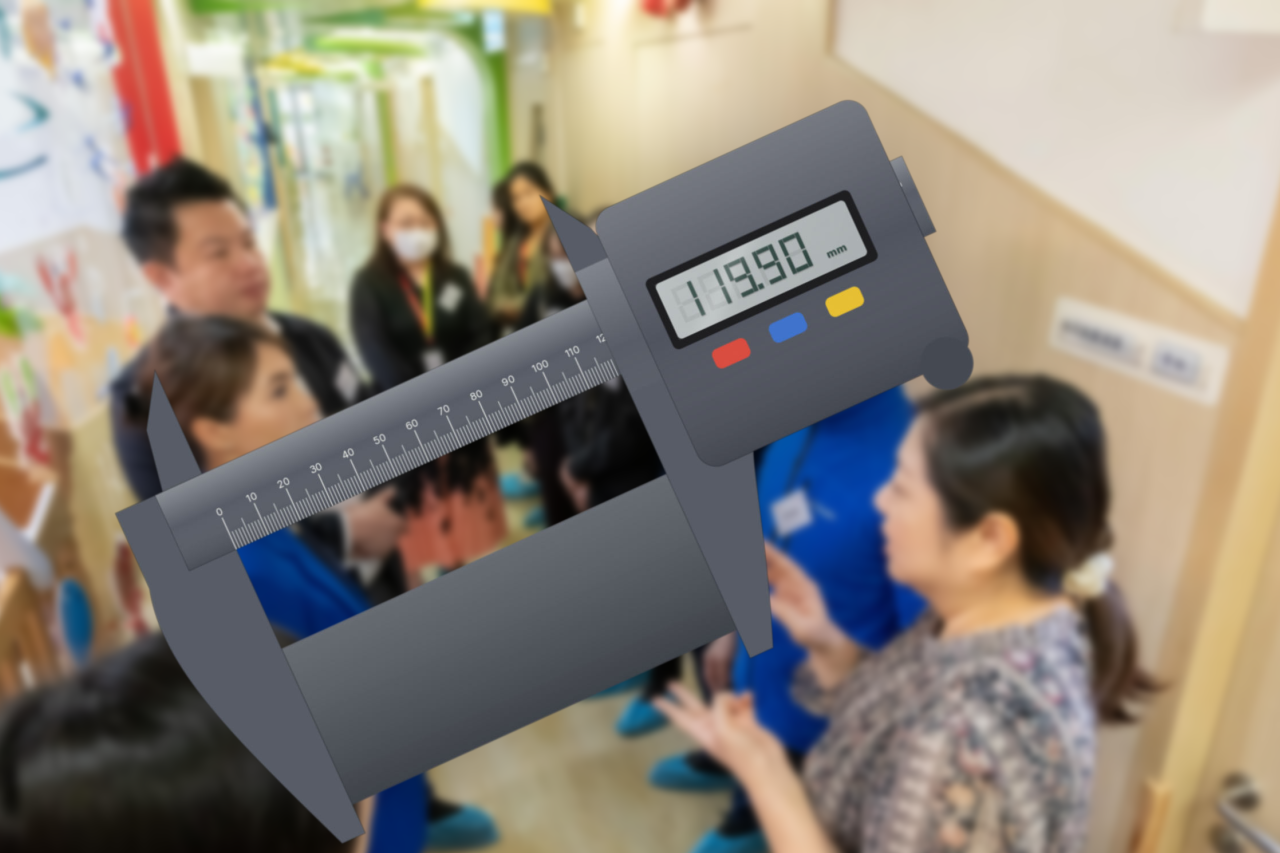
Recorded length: 119.90 mm
